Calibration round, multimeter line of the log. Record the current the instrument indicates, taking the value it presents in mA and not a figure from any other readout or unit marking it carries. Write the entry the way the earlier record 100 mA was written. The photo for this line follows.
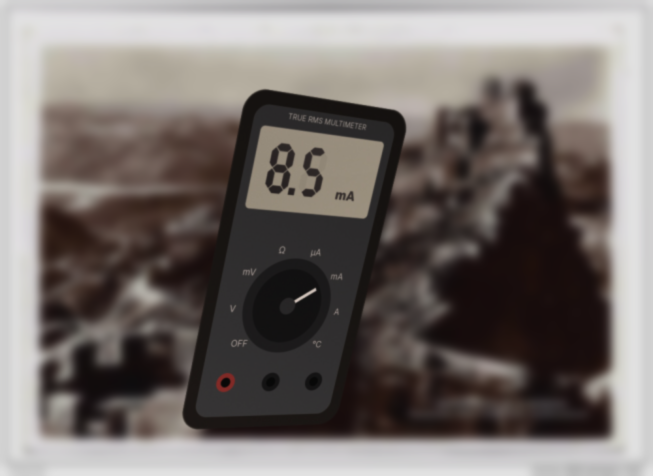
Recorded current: 8.5 mA
